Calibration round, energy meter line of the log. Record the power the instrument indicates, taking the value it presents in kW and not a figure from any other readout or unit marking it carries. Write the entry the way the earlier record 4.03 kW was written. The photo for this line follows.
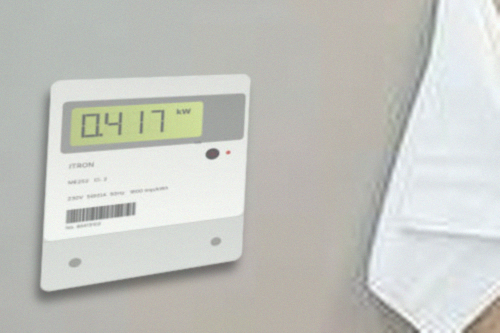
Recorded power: 0.417 kW
